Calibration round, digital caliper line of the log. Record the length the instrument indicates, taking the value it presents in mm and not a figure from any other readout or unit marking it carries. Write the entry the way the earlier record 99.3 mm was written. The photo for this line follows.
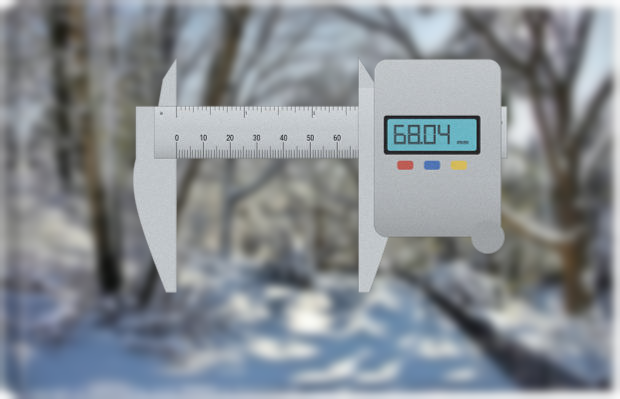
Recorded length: 68.04 mm
